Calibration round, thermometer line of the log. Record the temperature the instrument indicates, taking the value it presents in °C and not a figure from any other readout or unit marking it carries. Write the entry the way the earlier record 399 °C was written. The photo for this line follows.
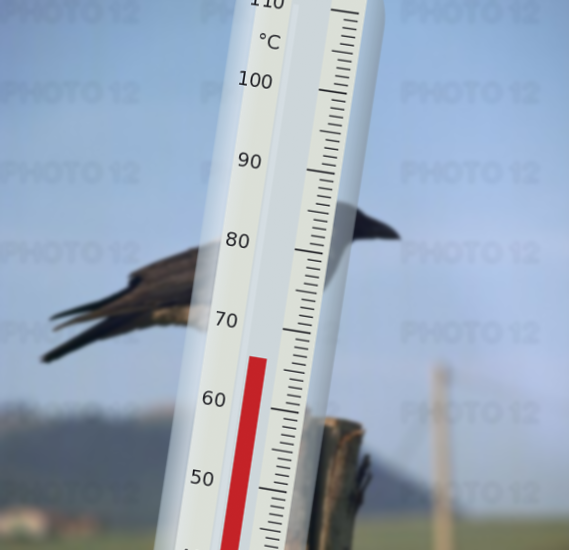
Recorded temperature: 66 °C
